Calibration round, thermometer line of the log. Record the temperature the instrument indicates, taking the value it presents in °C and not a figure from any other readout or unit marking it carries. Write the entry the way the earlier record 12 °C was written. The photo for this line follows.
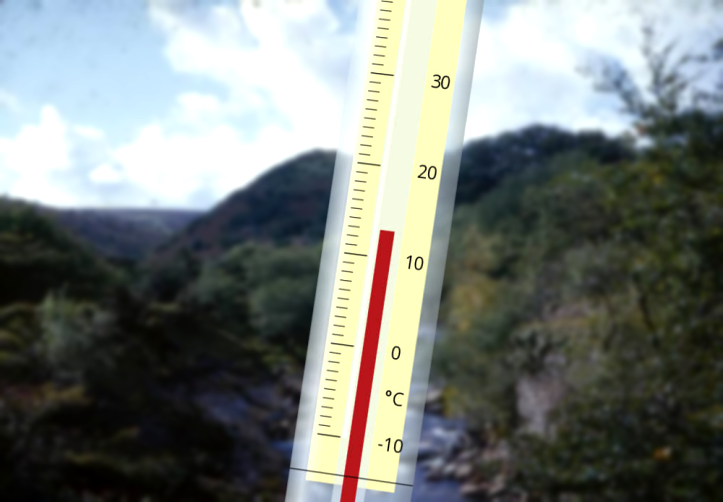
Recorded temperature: 13 °C
